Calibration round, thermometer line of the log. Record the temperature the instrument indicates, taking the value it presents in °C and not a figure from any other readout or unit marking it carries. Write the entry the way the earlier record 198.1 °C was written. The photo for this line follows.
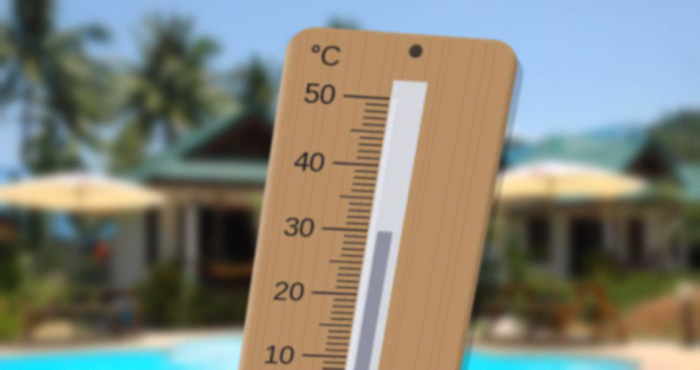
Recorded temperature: 30 °C
